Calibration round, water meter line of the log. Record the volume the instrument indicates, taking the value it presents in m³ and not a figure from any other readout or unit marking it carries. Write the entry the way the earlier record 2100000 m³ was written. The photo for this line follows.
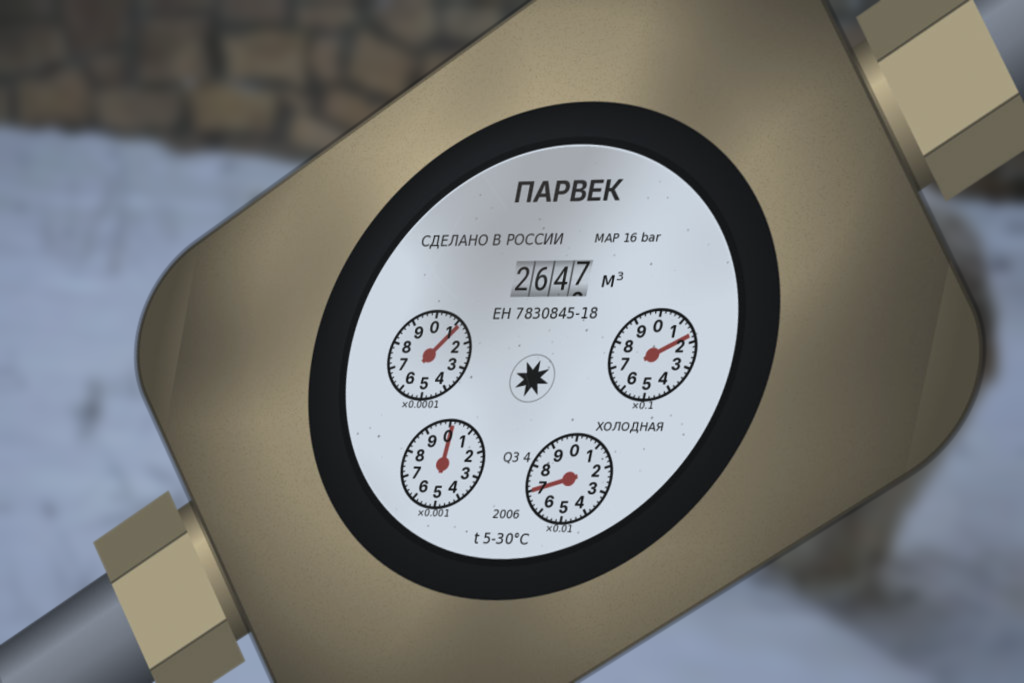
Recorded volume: 2647.1701 m³
